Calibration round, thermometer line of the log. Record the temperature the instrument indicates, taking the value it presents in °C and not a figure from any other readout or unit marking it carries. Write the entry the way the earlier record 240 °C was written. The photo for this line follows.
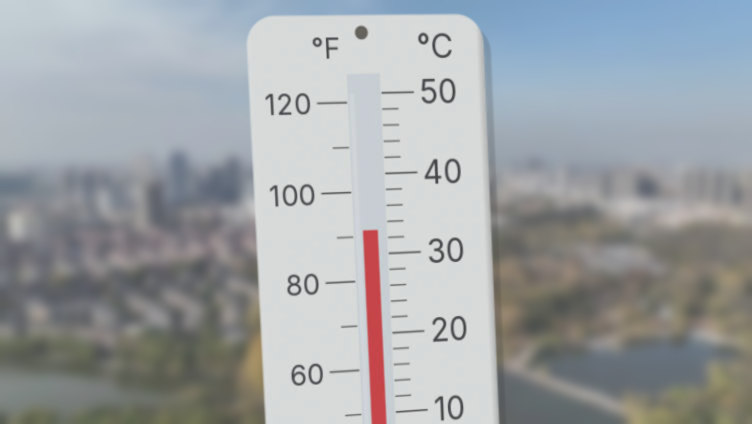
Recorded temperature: 33 °C
